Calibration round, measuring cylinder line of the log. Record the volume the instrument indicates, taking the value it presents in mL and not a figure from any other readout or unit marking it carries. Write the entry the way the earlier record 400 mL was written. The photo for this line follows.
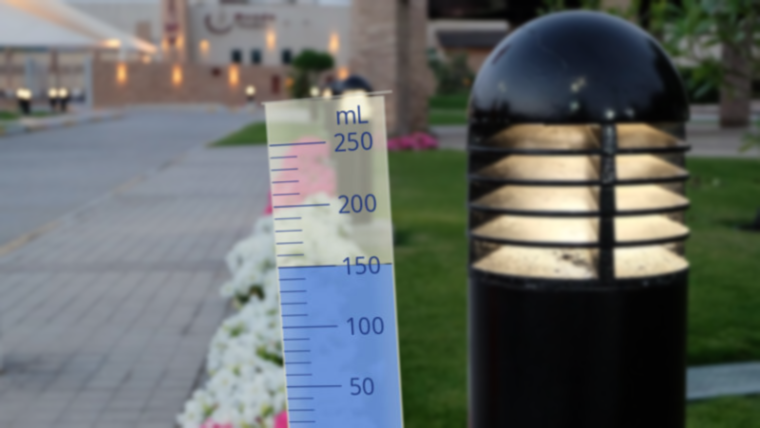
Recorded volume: 150 mL
